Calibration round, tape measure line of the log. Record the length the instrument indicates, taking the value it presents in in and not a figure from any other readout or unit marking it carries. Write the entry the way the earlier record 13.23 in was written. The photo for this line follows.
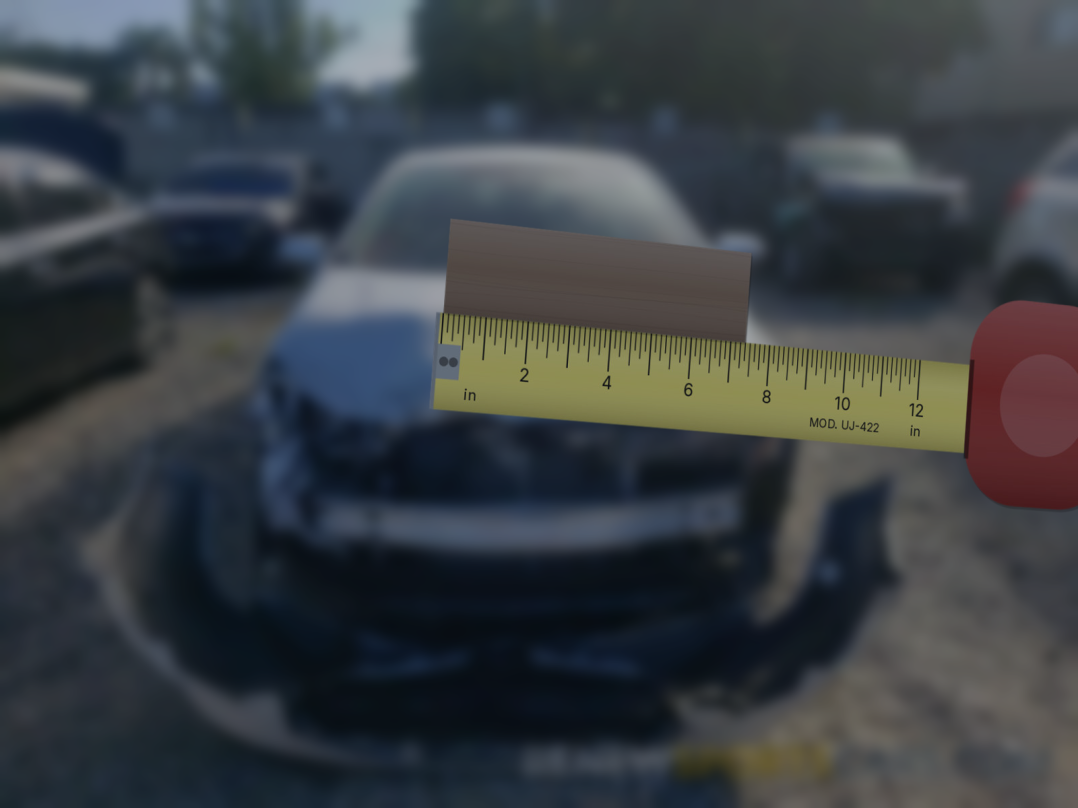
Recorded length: 7.375 in
